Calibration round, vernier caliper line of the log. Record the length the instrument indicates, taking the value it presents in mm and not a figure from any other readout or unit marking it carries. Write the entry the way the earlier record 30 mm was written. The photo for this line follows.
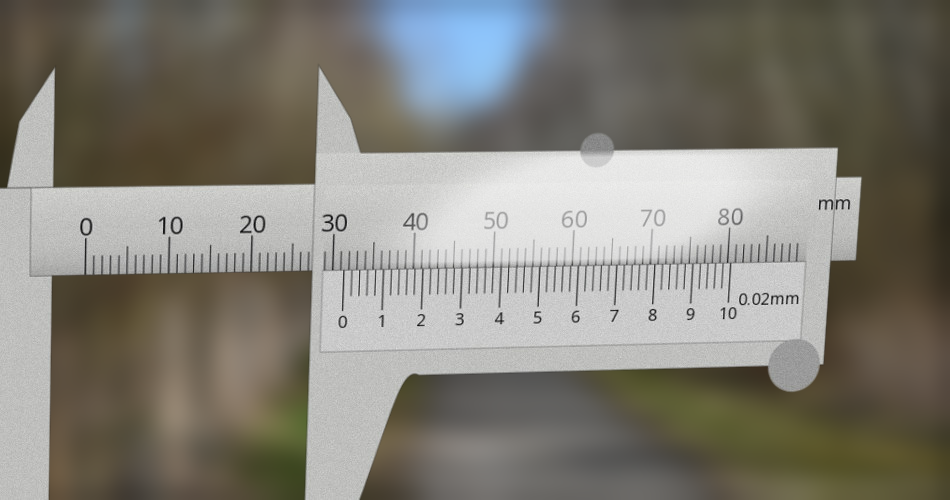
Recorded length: 31.4 mm
